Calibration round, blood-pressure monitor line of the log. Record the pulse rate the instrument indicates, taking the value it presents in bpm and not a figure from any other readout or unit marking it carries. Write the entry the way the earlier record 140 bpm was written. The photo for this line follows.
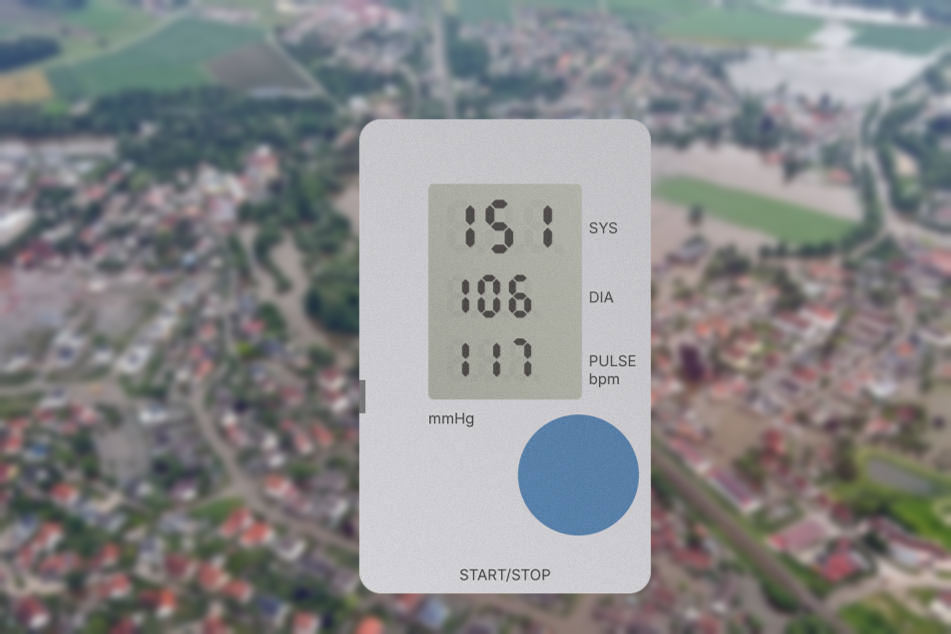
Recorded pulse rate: 117 bpm
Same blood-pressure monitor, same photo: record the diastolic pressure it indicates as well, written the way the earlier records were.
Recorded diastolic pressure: 106 mmHg
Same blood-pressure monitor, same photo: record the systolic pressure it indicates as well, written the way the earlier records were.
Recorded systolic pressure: 151 mmHg
